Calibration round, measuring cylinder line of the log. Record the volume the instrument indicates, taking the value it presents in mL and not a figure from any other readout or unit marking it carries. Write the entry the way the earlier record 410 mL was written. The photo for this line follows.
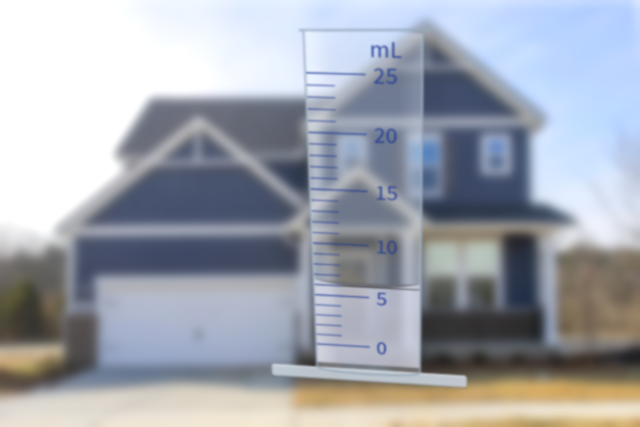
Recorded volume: 6 mL
